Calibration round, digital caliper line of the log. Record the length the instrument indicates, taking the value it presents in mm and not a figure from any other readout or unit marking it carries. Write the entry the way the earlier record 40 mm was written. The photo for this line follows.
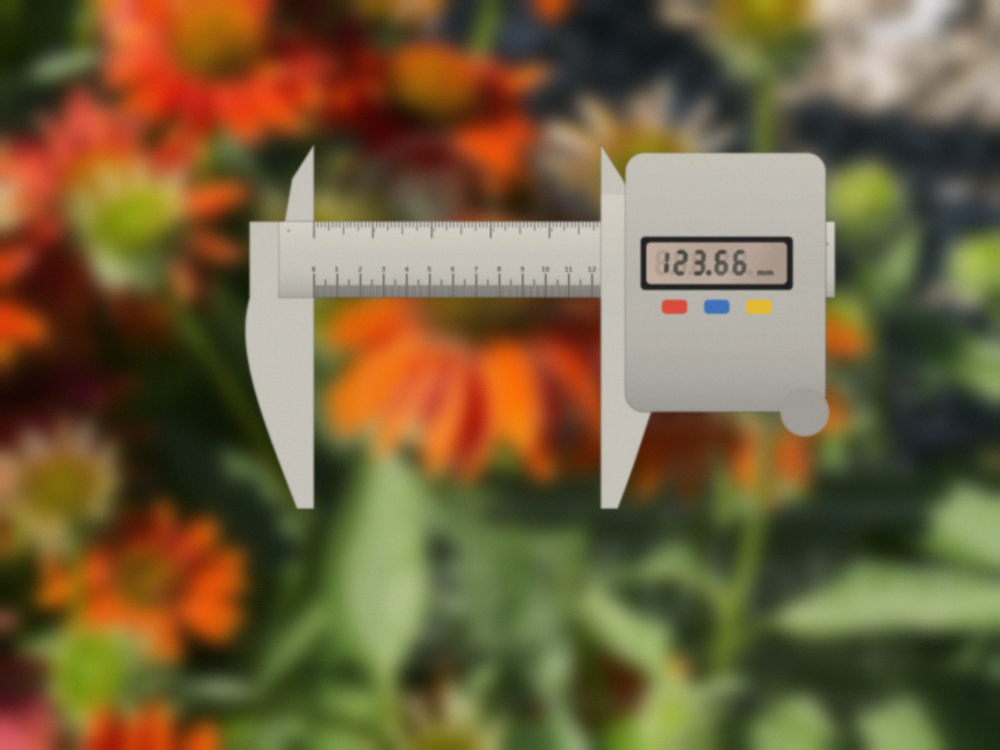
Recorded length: 123.66 mm
